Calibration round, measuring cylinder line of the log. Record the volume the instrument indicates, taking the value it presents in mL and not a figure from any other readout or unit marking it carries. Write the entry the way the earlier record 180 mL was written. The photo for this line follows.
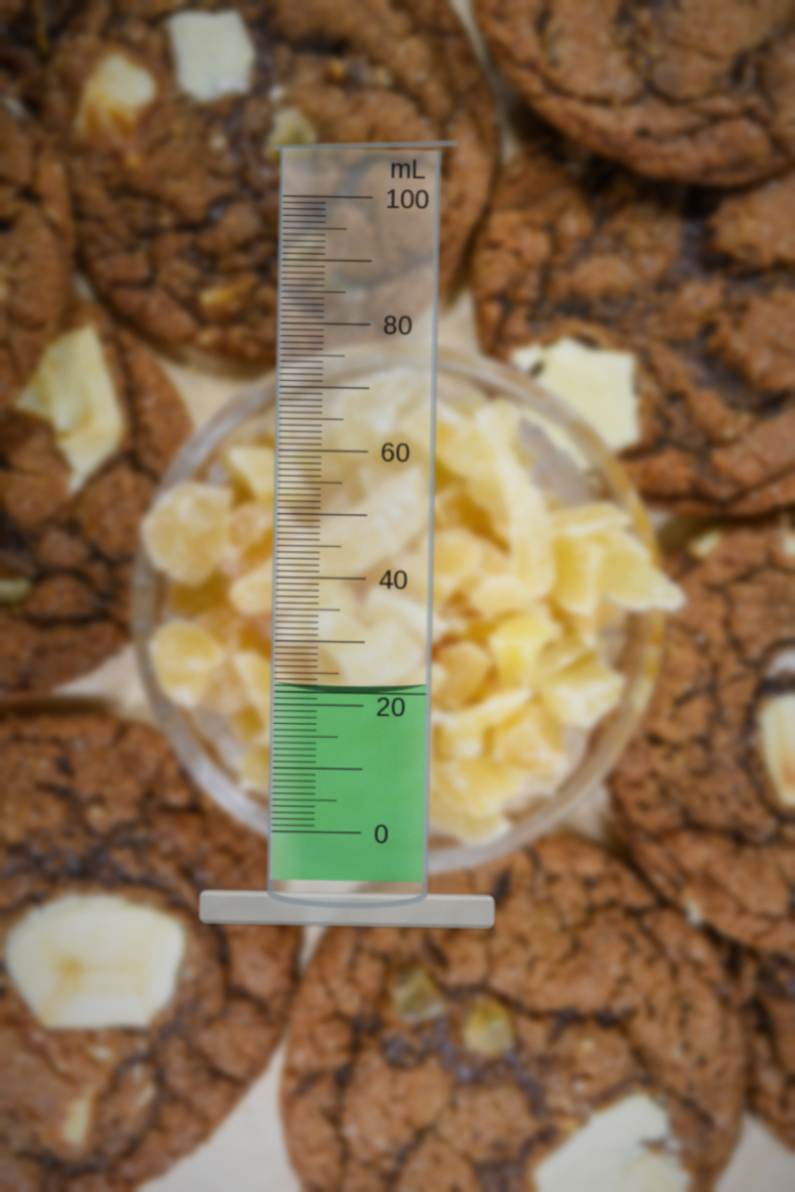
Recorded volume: 22 mL
